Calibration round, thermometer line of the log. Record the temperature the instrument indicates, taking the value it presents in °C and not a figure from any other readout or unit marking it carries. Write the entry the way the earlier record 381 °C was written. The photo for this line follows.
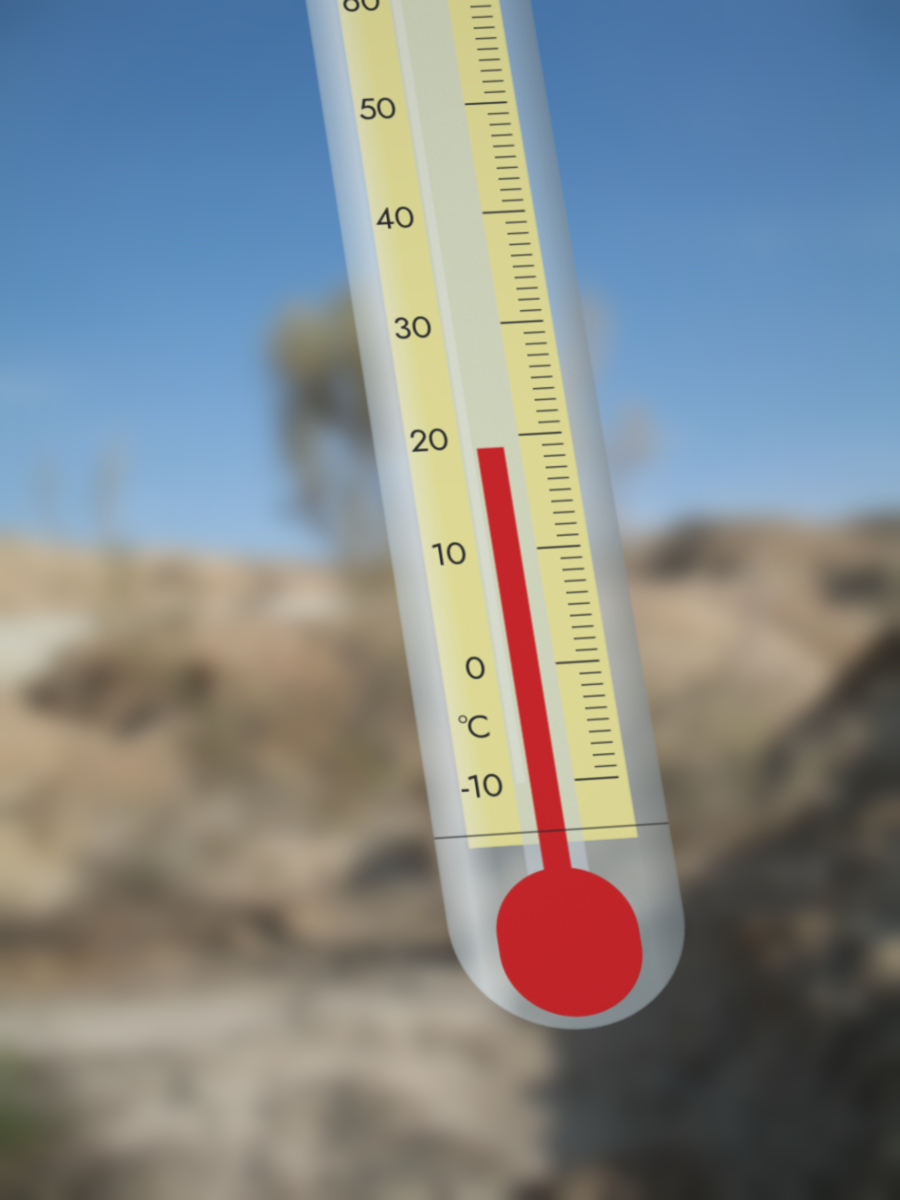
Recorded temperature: 19 °C
